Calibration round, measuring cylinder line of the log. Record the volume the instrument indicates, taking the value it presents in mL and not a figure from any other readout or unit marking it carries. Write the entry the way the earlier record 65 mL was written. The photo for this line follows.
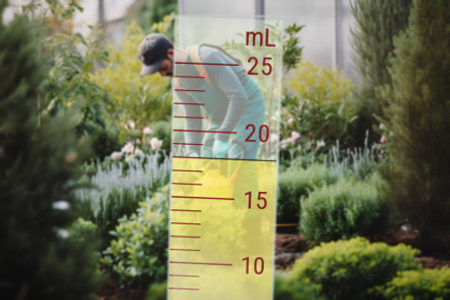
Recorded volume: 18 mL
